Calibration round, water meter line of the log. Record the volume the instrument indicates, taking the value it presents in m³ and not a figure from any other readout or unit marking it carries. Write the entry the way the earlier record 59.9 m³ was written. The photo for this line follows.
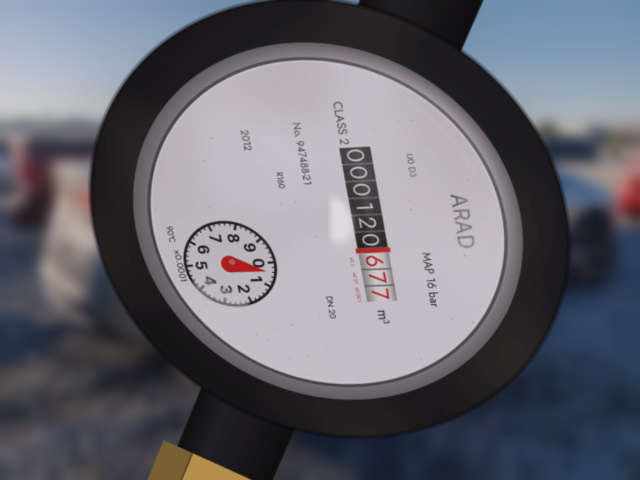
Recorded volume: 120.6770 m³
